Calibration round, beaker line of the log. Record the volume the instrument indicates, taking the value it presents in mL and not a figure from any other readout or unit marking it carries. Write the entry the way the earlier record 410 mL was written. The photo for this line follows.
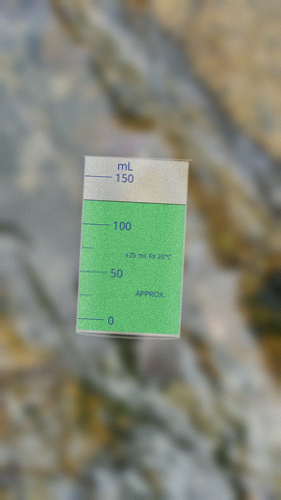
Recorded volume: 125 mL
